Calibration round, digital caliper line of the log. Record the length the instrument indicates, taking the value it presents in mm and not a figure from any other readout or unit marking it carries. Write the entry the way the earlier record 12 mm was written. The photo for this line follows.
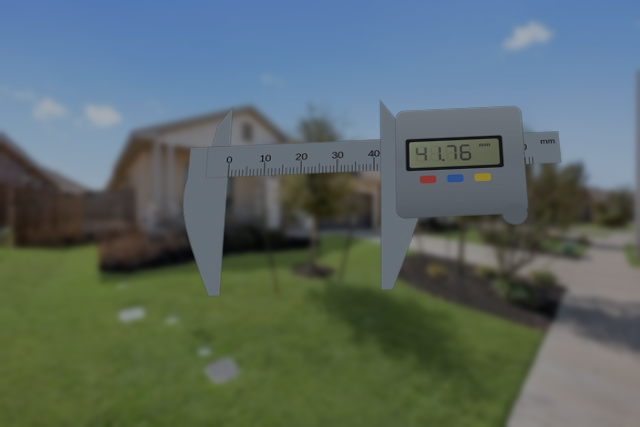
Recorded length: 41.76 mm
